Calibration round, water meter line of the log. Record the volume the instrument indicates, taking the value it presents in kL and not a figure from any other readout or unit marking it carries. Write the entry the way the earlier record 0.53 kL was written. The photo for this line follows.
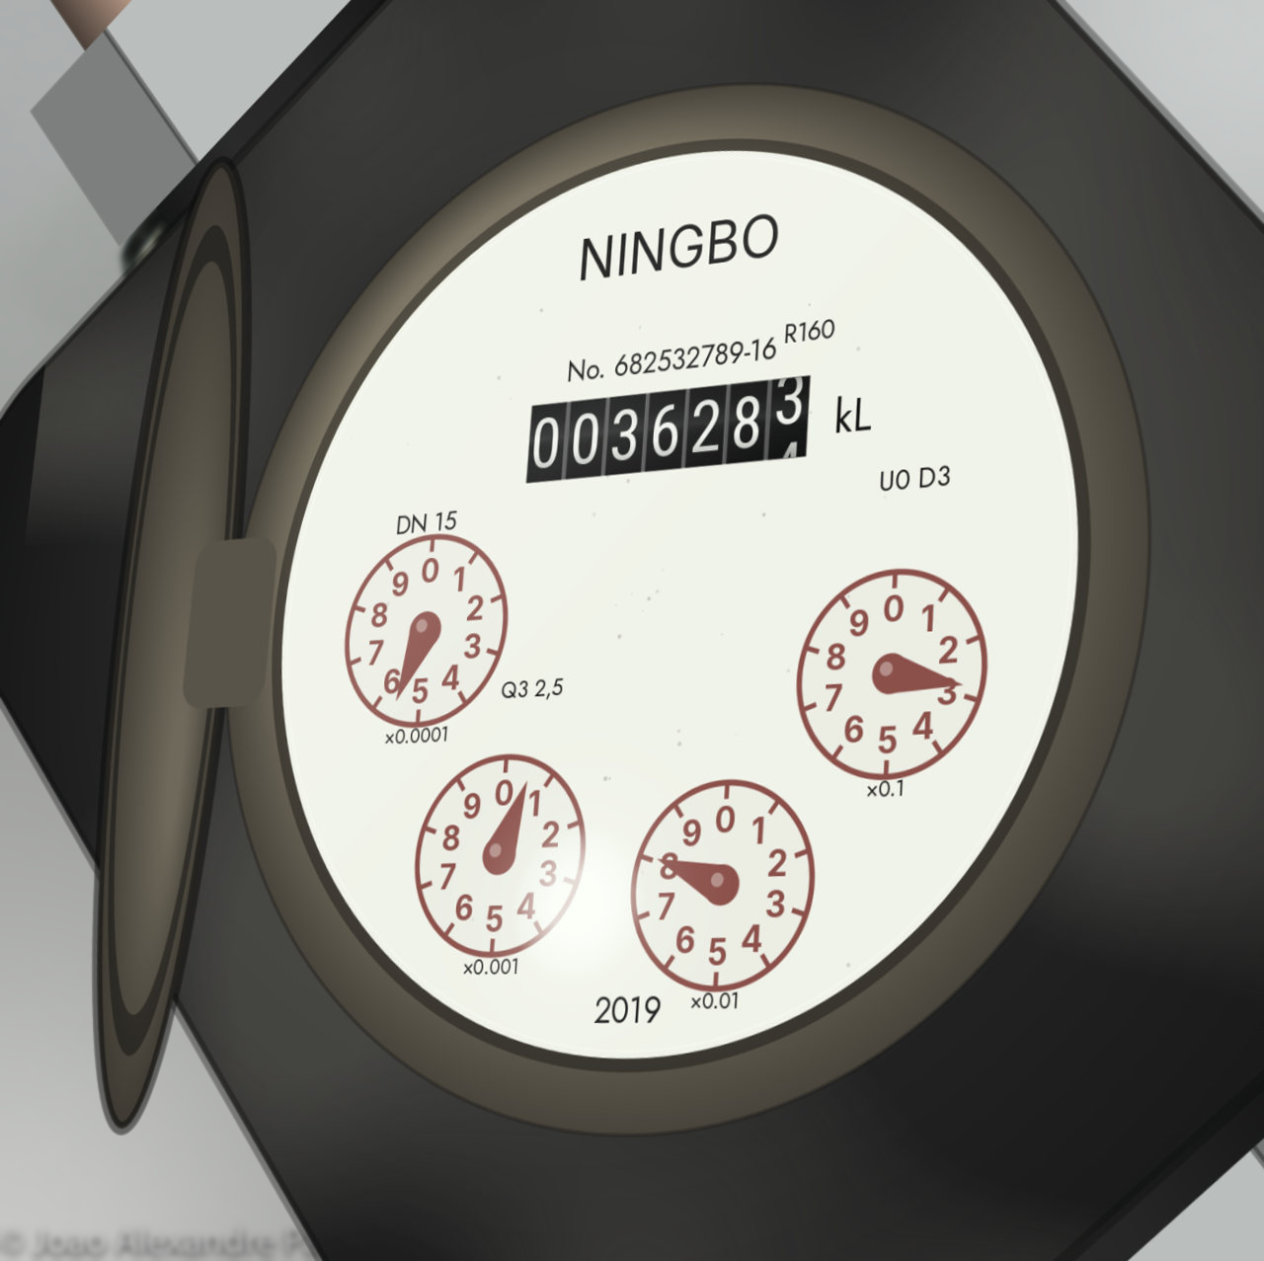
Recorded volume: 36283.2805 kL
